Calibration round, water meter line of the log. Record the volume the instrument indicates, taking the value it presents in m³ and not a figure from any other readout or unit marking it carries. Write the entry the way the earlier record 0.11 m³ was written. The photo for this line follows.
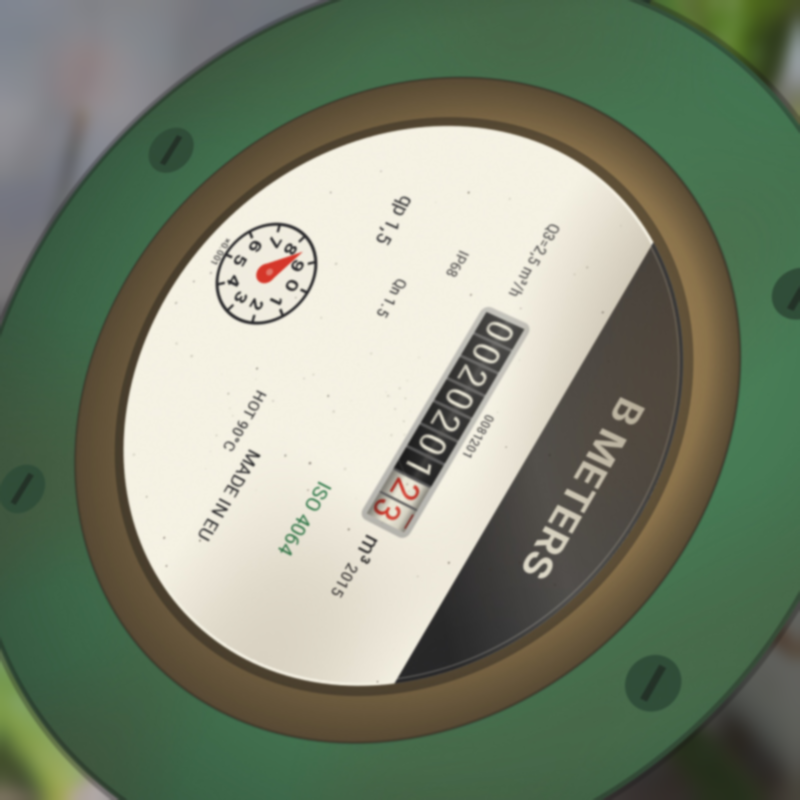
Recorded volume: 20201.228 m³
